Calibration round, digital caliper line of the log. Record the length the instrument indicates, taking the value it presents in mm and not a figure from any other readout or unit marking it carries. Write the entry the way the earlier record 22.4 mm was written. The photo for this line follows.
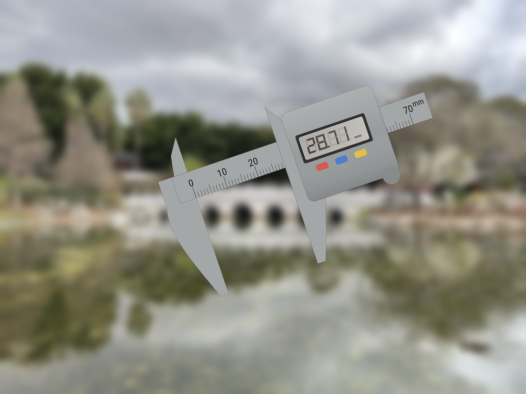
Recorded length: 28.71 mm
